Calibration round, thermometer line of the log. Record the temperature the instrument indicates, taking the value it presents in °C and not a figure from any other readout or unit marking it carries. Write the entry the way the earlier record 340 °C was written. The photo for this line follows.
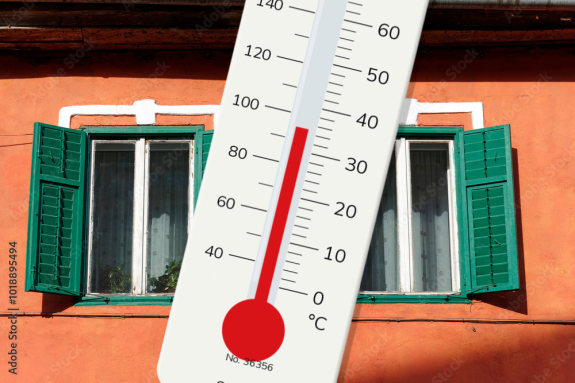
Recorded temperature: 35 °C
